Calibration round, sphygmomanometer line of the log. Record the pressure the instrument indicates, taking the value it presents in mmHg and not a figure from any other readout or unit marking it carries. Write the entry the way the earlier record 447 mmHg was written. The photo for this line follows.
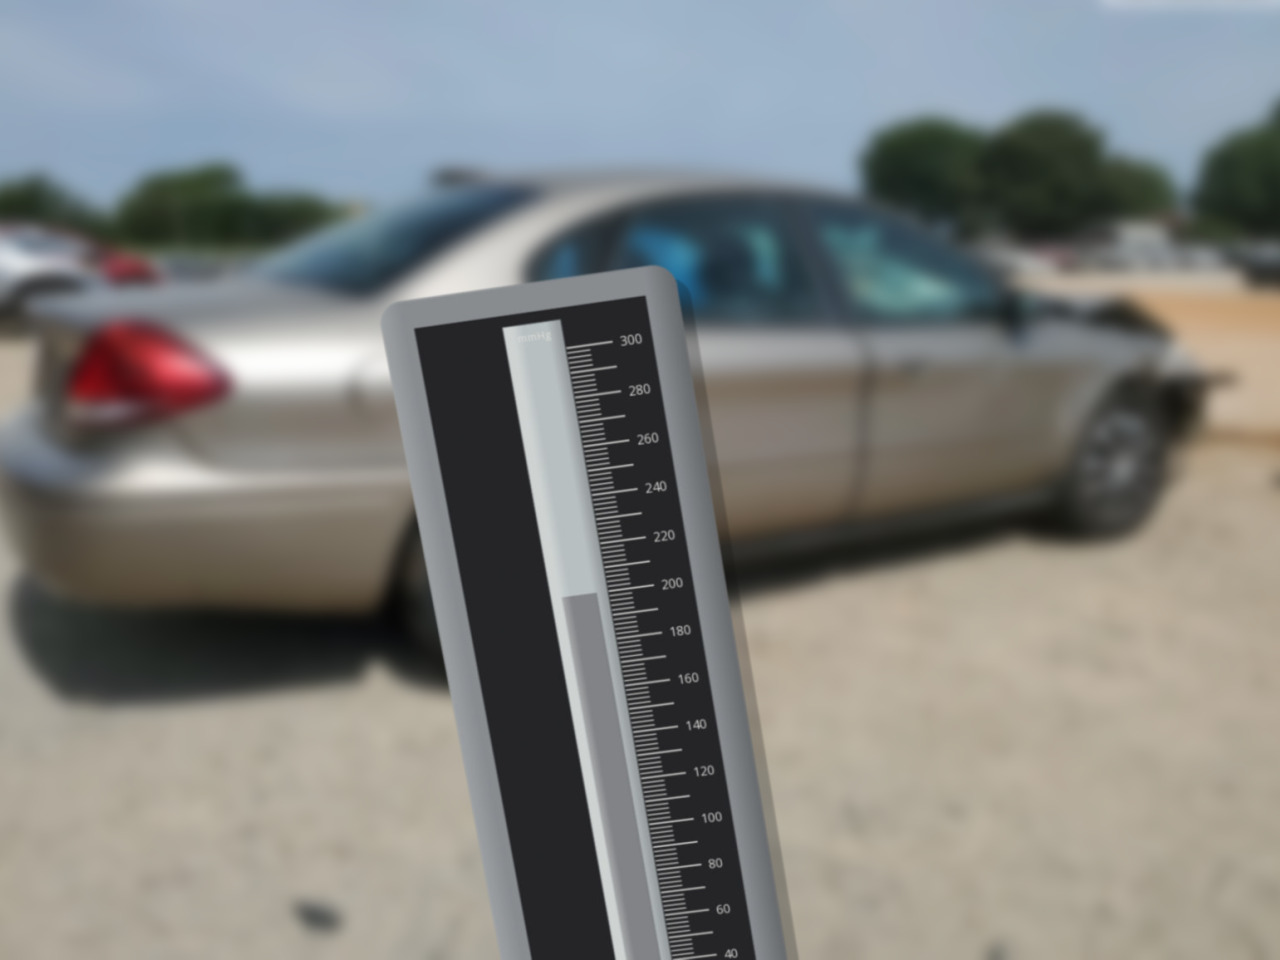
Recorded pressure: 200 mmHg
